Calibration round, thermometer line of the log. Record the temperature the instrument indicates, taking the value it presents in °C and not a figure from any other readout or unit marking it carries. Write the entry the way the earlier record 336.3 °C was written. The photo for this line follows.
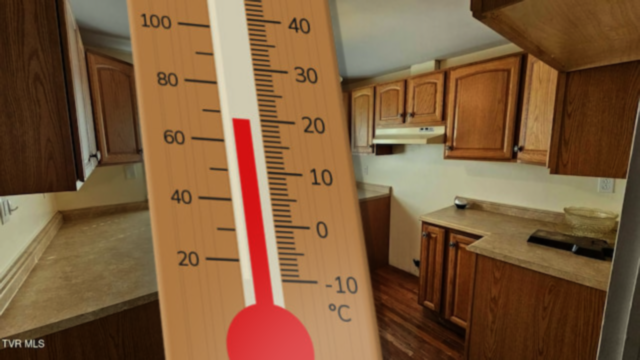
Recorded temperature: 20 °C
